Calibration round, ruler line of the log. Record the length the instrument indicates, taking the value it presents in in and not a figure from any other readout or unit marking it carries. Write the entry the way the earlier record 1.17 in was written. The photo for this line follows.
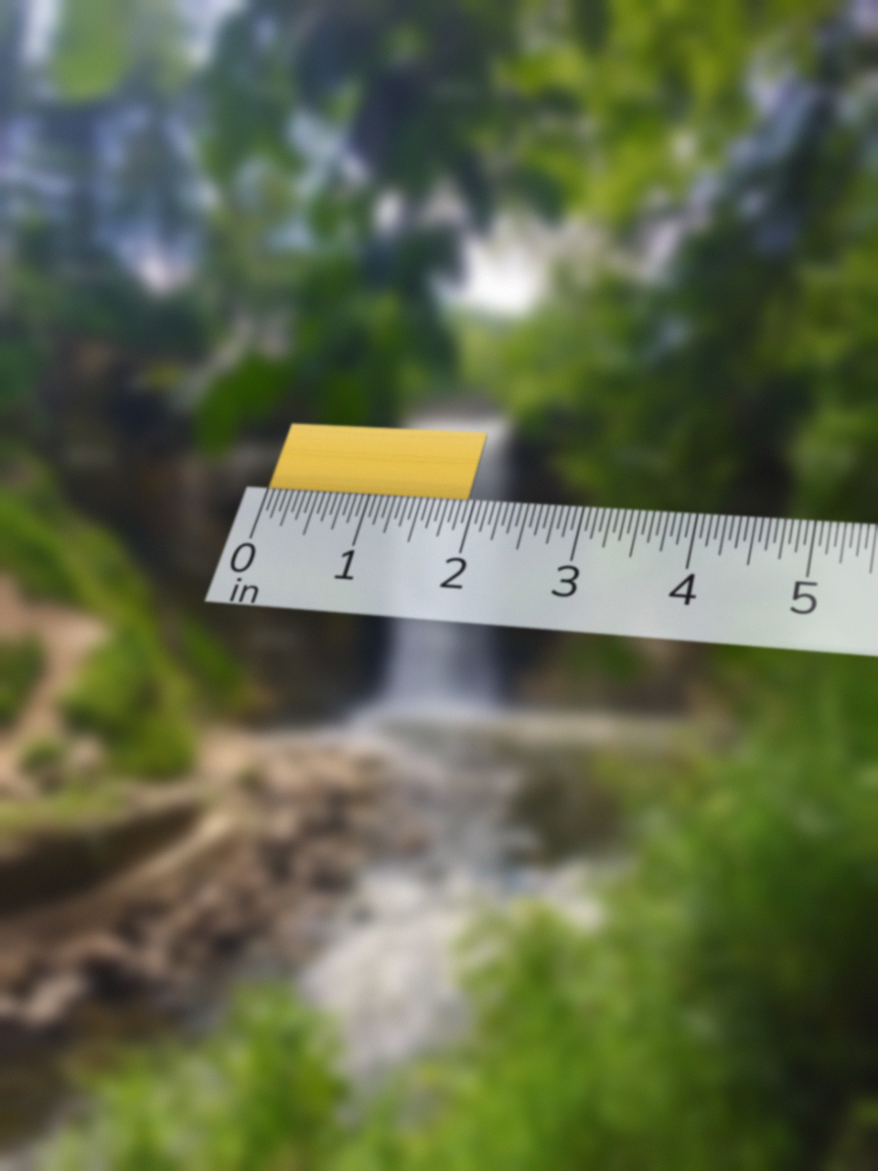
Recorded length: 1.9375 in
